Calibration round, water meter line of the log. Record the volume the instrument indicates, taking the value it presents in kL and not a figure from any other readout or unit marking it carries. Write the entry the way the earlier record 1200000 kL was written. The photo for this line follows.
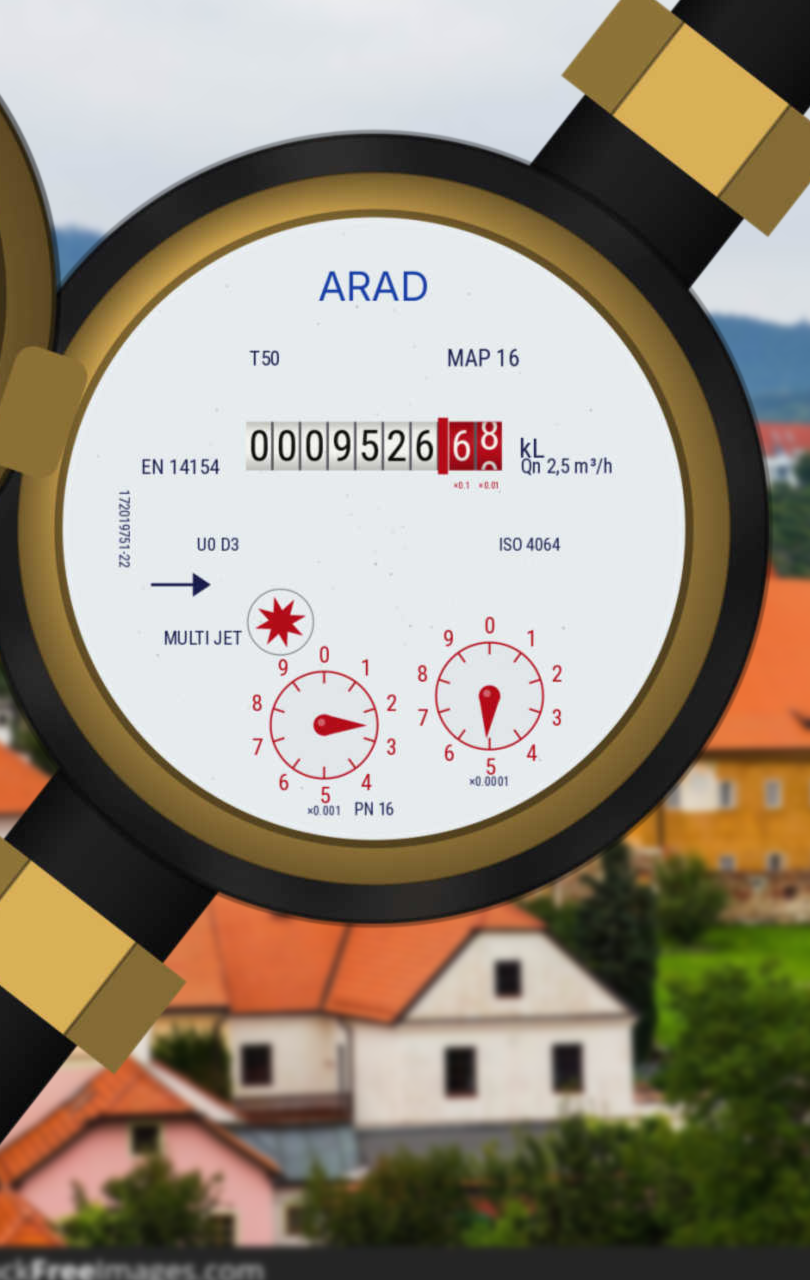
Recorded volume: 9526.6825 kL
